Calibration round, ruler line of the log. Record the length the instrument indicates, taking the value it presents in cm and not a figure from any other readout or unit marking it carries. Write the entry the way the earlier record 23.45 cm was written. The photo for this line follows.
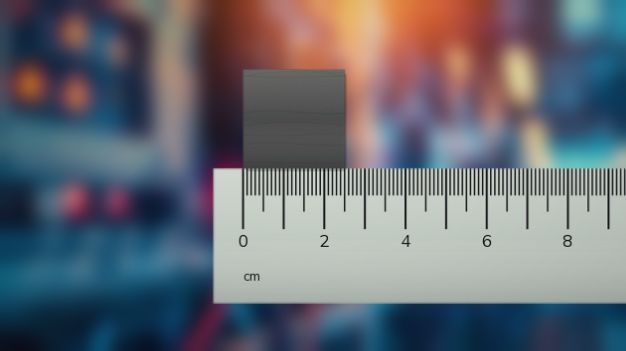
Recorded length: 2.5 cm
